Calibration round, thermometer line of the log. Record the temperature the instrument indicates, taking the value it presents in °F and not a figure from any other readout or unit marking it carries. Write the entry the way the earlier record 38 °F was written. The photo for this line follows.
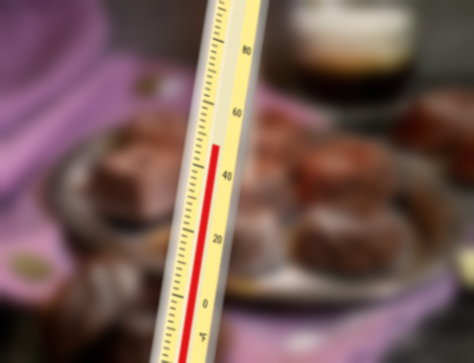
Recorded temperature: 48 °F
